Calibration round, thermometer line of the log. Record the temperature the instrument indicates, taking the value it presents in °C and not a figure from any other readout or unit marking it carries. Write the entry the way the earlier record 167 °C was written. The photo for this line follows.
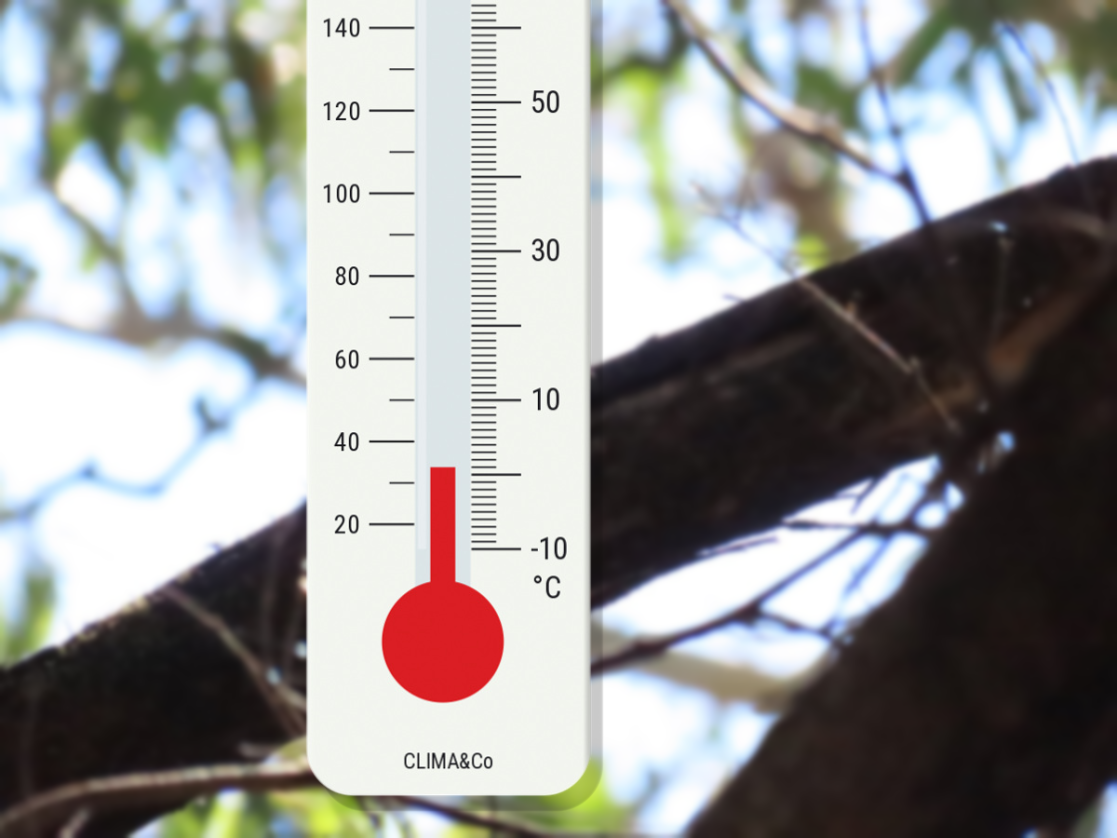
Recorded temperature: 1 °C
